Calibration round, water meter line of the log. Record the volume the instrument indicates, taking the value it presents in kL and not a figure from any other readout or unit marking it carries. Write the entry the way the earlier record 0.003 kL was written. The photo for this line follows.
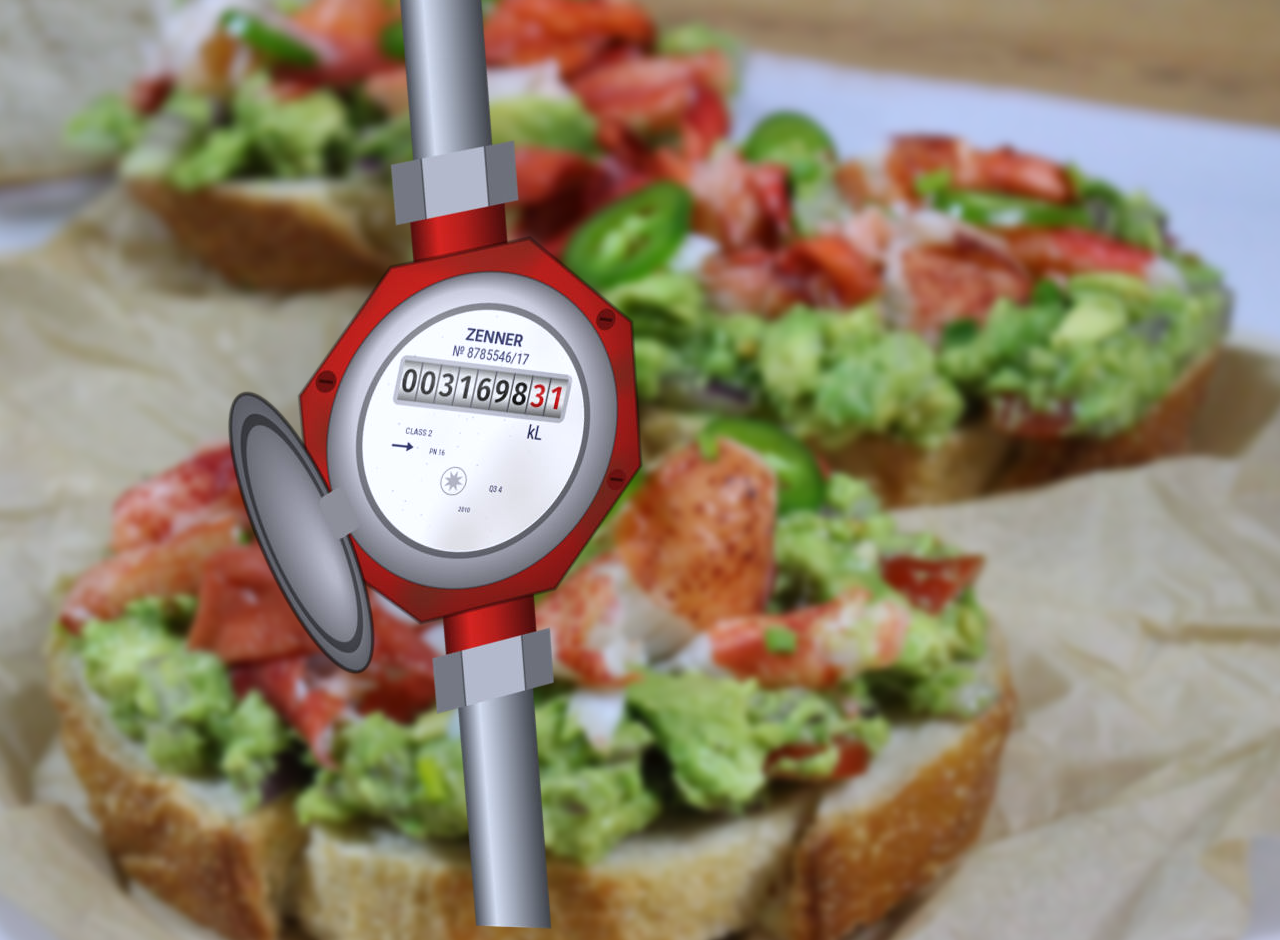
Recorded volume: 31698.31 kL
